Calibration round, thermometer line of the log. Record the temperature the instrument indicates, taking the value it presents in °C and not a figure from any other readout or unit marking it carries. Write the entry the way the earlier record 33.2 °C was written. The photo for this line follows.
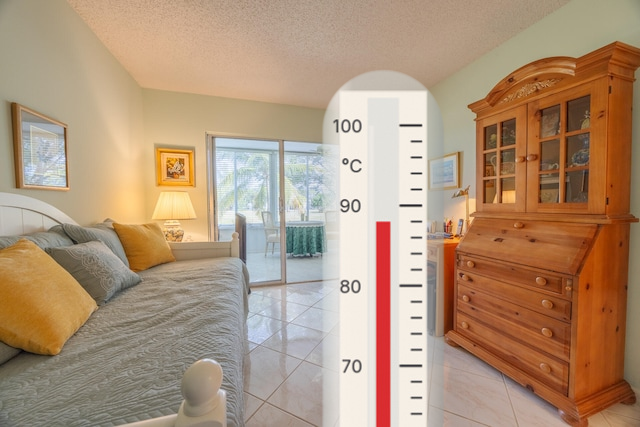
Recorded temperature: 88 °C
